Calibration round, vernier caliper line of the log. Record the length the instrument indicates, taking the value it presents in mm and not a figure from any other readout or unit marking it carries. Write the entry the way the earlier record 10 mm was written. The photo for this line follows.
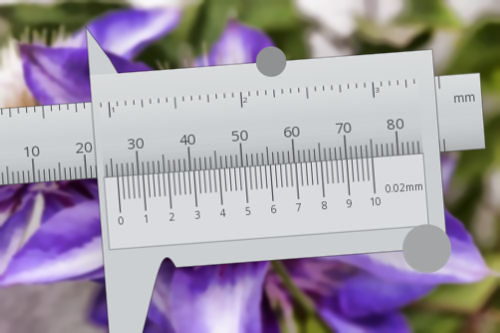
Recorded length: 26.0 mm
